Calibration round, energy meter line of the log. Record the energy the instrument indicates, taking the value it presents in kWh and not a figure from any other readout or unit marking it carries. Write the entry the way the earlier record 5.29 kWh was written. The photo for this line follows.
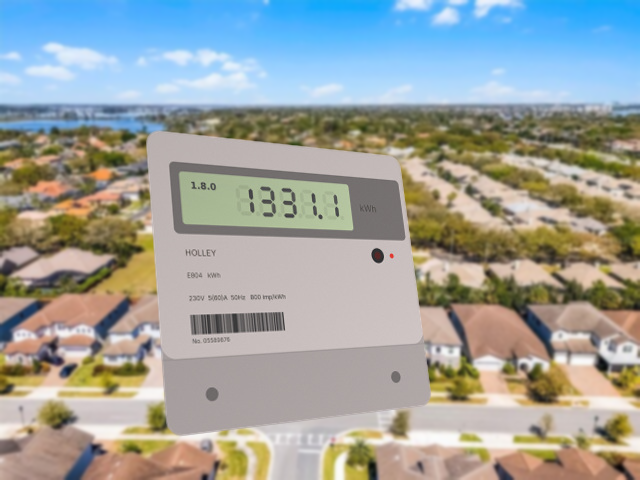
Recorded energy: 1331.1 kWh
